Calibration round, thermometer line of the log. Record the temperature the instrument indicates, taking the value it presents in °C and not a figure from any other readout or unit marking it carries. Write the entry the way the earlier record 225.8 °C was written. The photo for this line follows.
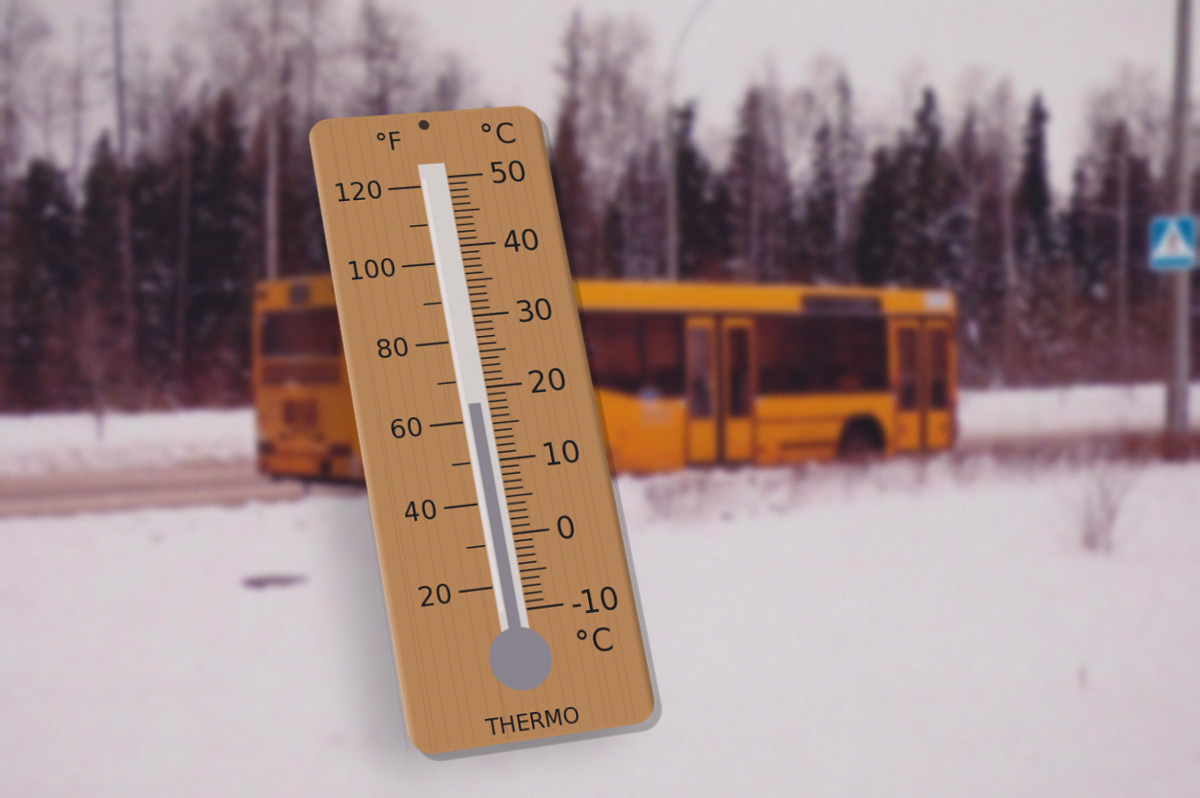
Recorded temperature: 18 °C
